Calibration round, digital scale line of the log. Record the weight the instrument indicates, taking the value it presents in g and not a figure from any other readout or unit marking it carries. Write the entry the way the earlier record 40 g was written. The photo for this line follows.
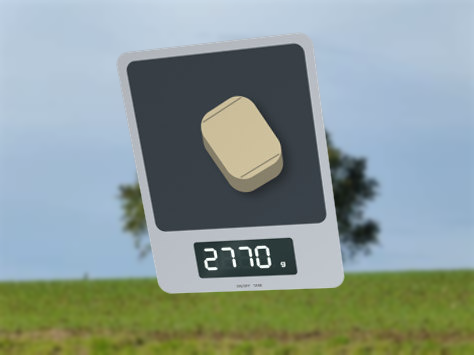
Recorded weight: 2770 g
